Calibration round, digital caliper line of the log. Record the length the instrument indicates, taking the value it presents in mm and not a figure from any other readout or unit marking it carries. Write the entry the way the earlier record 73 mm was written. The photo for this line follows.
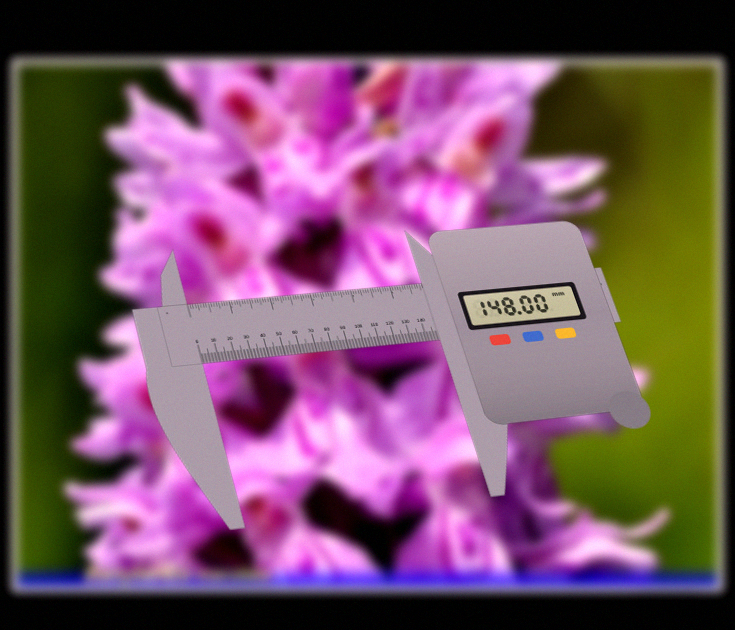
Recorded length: 148.00 mm
